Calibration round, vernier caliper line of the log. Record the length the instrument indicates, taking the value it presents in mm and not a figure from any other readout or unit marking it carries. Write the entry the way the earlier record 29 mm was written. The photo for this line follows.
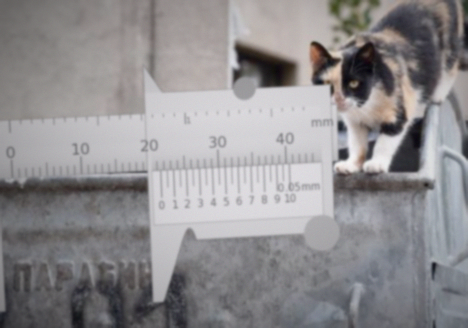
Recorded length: 21.5 mm
